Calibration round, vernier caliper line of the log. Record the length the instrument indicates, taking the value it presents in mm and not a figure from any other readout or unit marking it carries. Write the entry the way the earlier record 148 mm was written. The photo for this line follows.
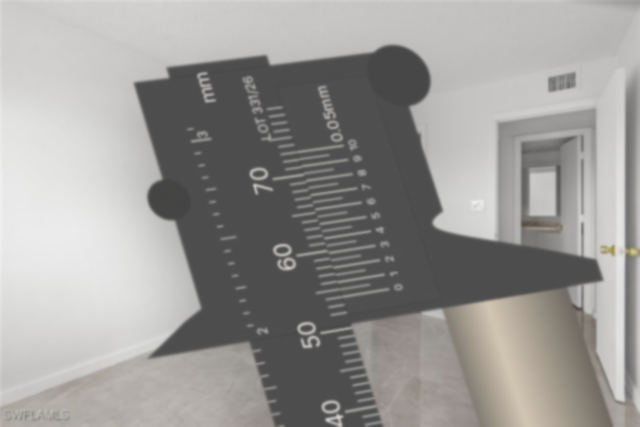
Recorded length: 54.0 mm
